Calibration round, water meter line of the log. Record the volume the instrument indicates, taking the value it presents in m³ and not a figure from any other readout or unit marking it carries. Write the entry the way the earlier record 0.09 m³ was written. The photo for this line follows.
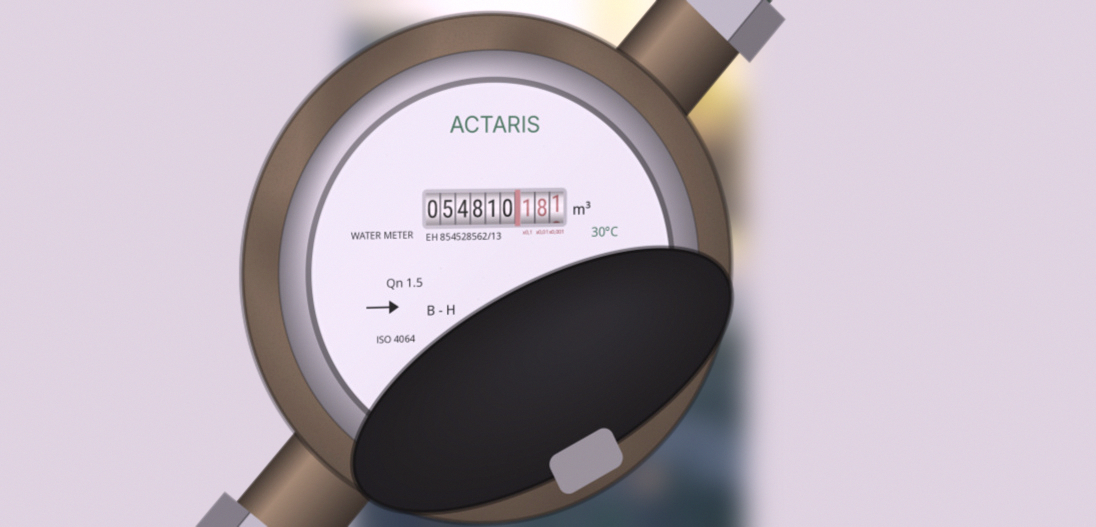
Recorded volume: 54810.181 m³
